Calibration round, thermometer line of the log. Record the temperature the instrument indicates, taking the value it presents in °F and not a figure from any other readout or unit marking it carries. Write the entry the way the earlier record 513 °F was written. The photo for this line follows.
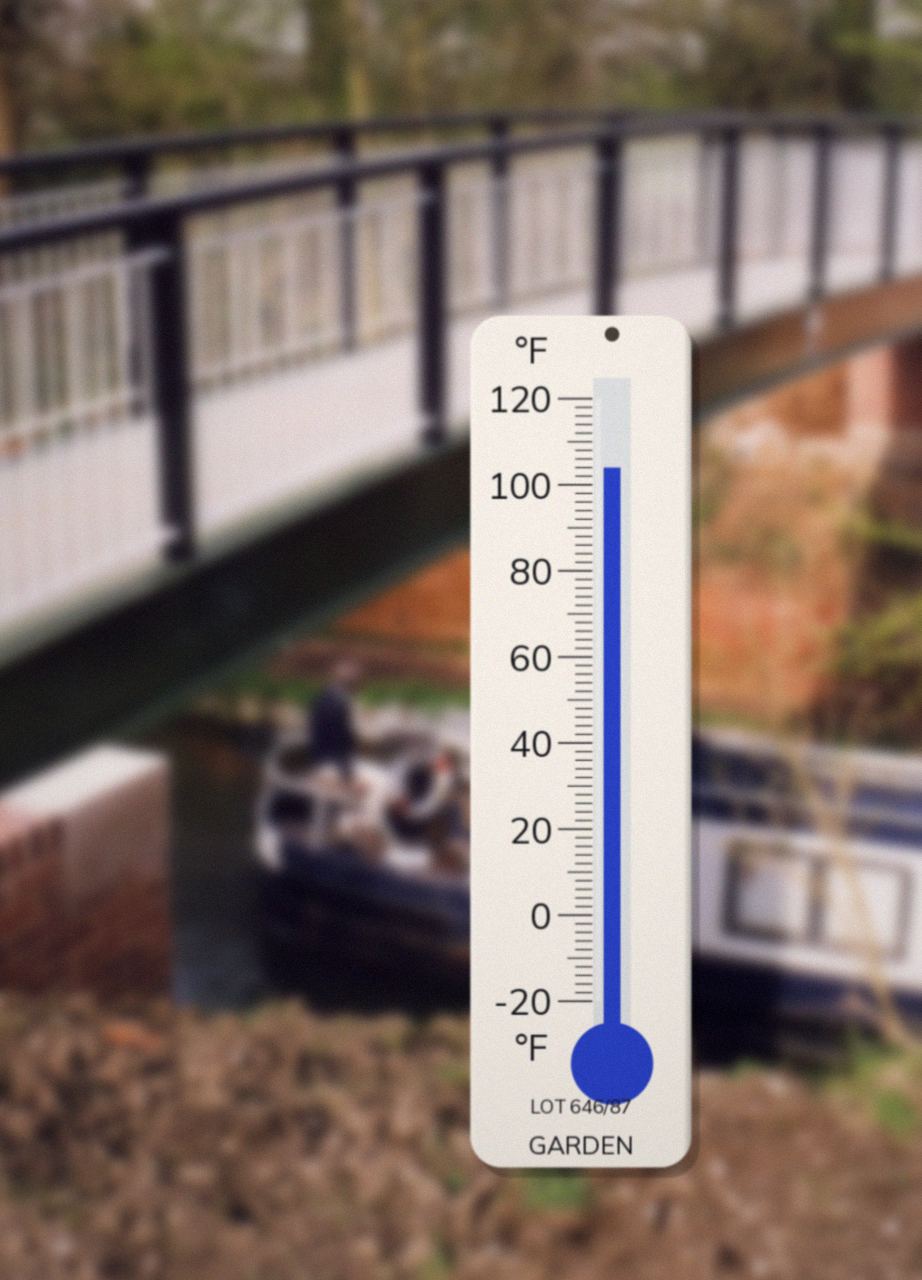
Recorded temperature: 104 °F
